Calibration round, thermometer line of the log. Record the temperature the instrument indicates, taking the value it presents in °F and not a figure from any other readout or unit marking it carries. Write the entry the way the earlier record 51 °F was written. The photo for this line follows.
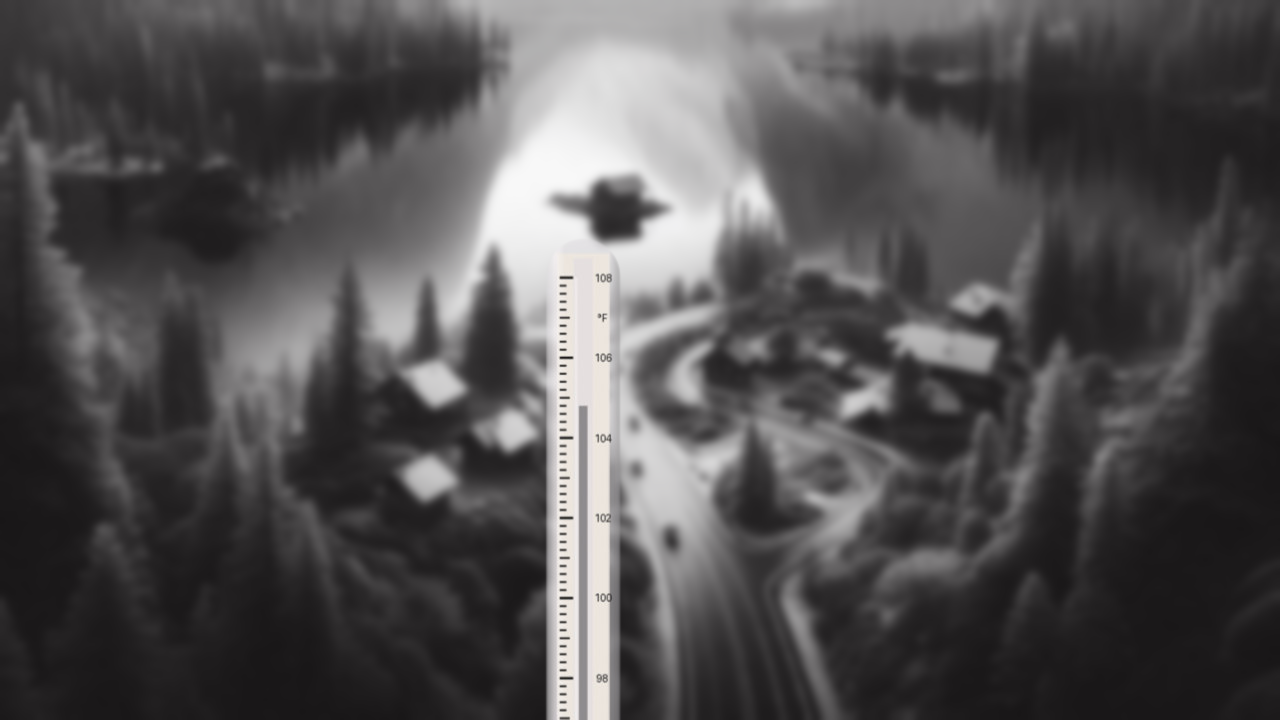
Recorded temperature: 104.8 °F
